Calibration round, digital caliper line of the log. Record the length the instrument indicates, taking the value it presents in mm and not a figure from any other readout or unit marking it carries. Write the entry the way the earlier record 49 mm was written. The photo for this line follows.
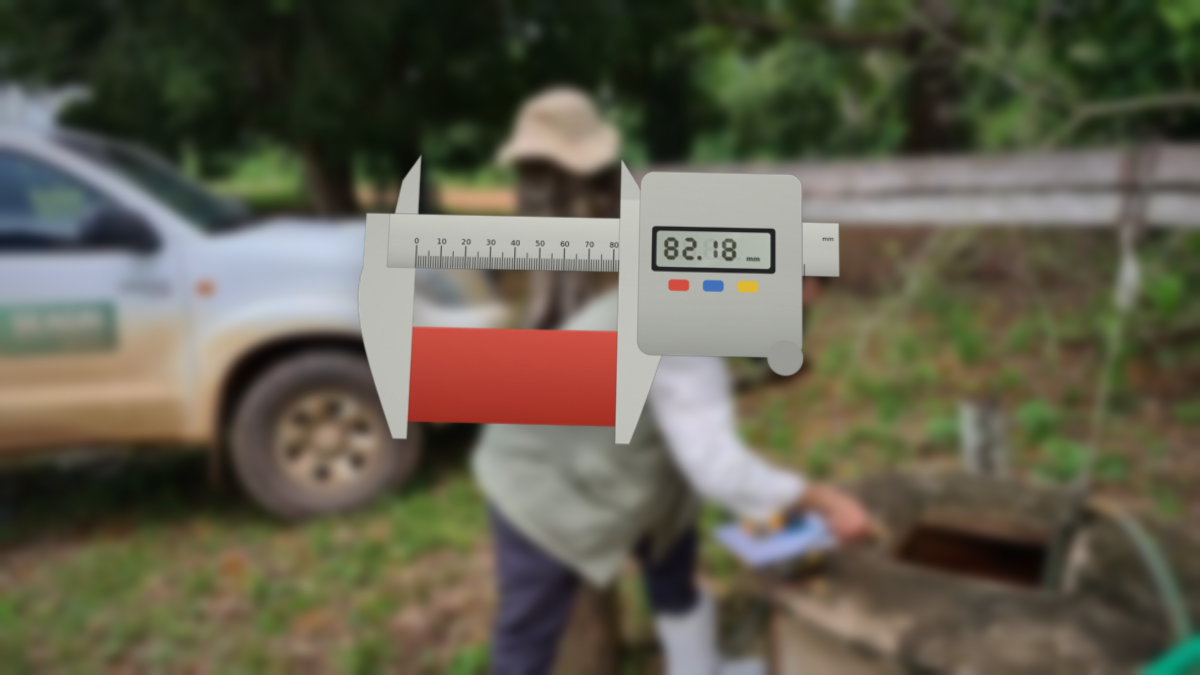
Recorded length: 82.18 mm
